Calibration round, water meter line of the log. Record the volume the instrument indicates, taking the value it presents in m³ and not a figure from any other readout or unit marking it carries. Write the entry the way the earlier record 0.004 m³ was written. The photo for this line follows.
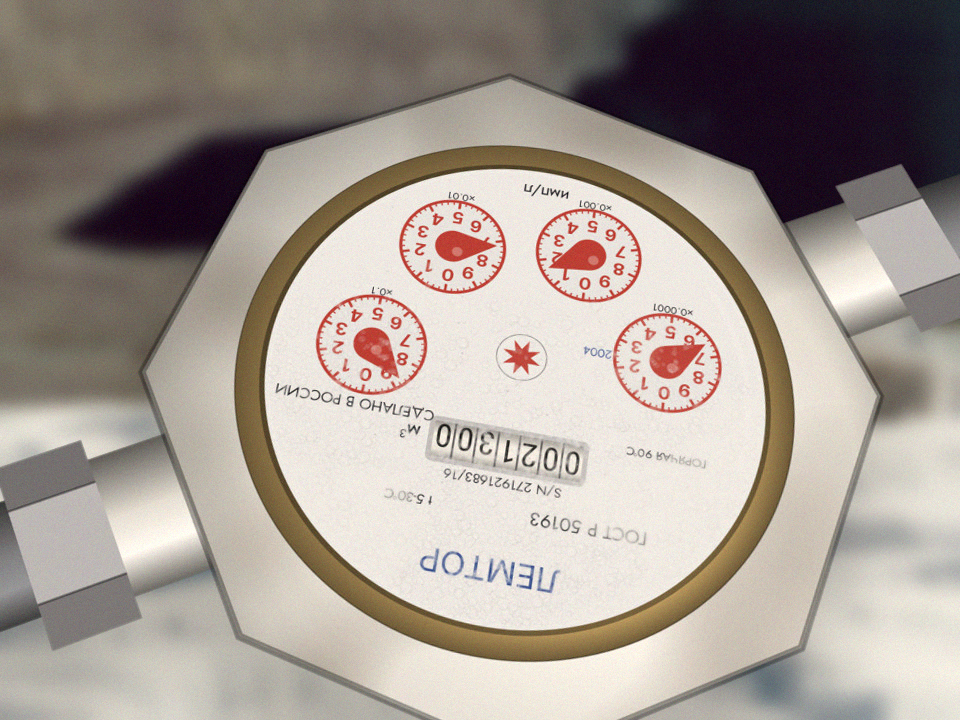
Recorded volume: 21299.8716 m³
